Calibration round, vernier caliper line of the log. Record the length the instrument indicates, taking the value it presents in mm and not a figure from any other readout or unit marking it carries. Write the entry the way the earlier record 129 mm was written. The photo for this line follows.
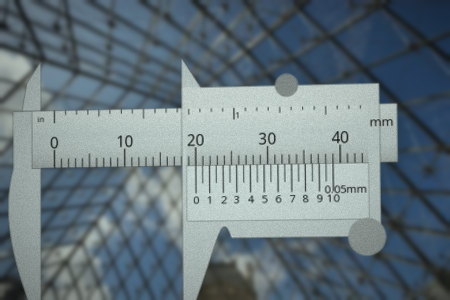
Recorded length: 20.0 mm
